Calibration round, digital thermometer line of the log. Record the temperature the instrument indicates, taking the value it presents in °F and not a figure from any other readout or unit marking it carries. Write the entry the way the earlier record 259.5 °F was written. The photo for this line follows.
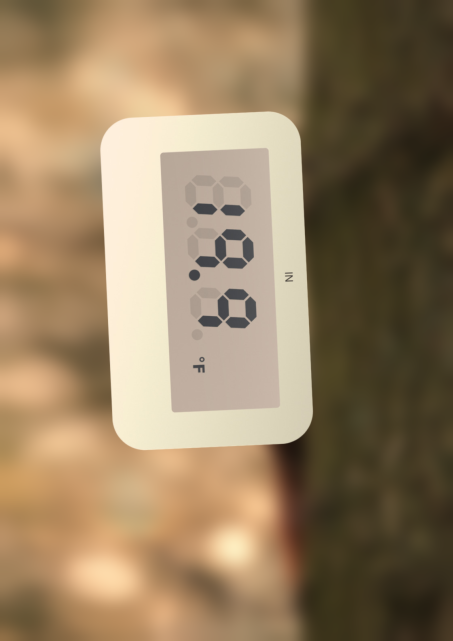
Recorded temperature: 19.9 °F
